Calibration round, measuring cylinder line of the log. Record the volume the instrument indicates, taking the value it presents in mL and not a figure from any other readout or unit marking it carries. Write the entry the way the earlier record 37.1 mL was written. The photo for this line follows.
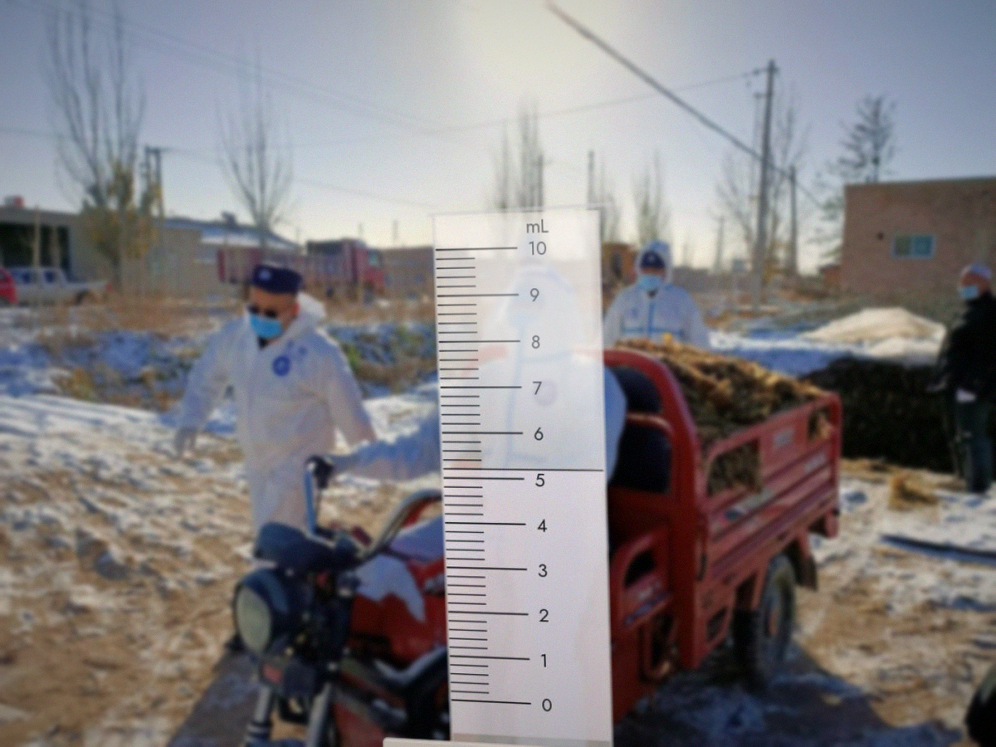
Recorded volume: 5.2 mL
